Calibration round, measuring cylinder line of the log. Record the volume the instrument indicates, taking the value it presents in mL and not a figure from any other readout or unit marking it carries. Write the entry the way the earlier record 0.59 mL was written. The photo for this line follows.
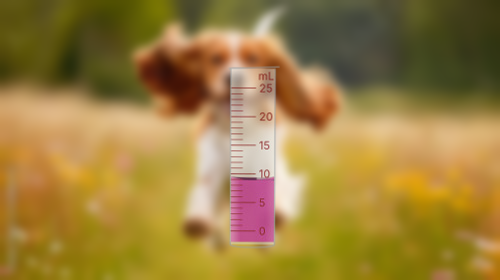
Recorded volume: 9 mL
